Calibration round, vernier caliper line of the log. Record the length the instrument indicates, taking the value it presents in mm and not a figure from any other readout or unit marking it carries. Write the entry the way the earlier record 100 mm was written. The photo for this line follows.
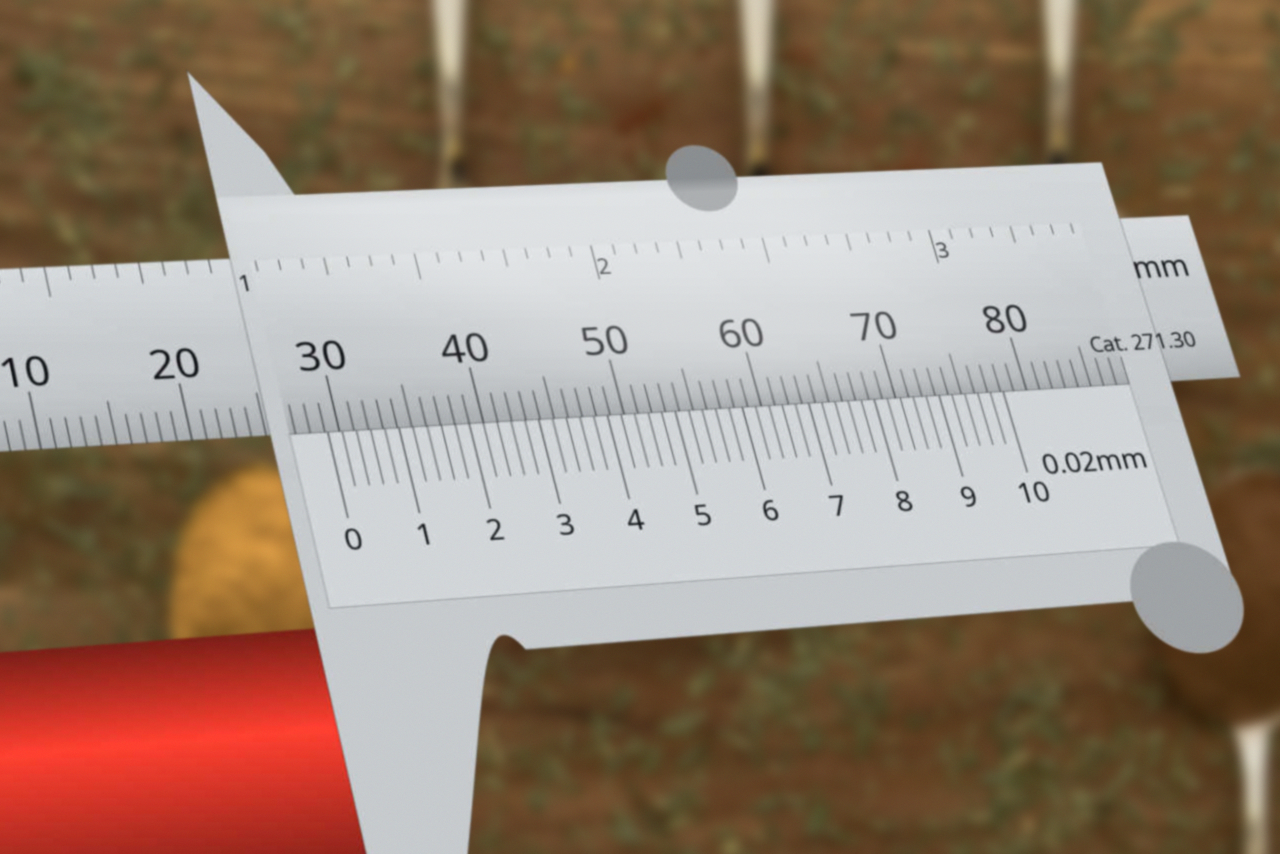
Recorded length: 29.2 mm
